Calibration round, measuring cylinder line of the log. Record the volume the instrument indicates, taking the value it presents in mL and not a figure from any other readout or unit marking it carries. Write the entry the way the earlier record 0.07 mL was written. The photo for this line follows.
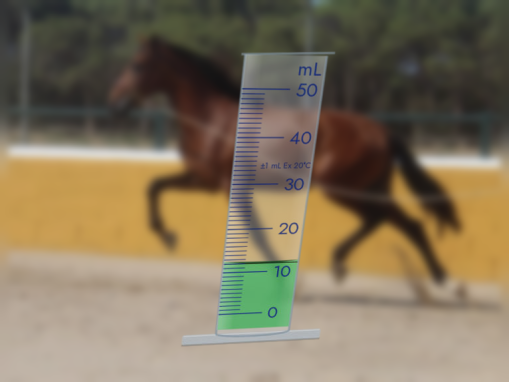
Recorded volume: 12 mL
